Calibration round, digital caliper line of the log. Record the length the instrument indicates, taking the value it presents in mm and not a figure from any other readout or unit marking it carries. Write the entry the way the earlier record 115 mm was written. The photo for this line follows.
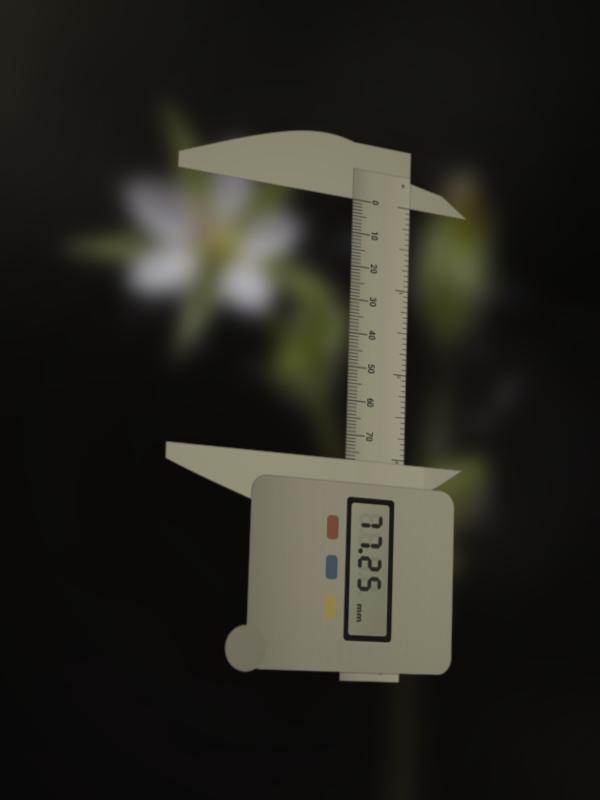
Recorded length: 77.25 mm
